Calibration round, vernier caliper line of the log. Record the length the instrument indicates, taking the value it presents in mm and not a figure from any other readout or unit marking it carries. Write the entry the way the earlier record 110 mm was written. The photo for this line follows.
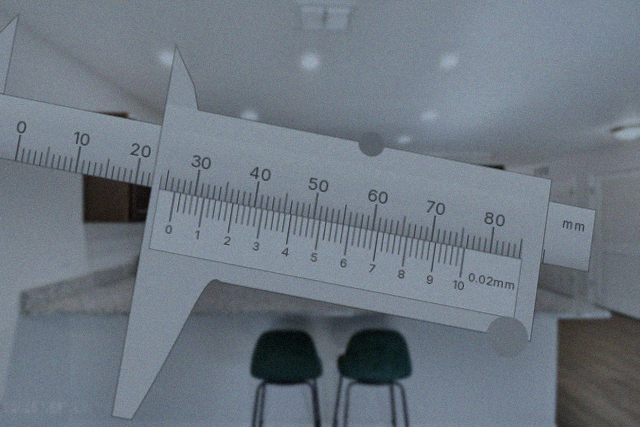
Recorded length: 26.6 mm
